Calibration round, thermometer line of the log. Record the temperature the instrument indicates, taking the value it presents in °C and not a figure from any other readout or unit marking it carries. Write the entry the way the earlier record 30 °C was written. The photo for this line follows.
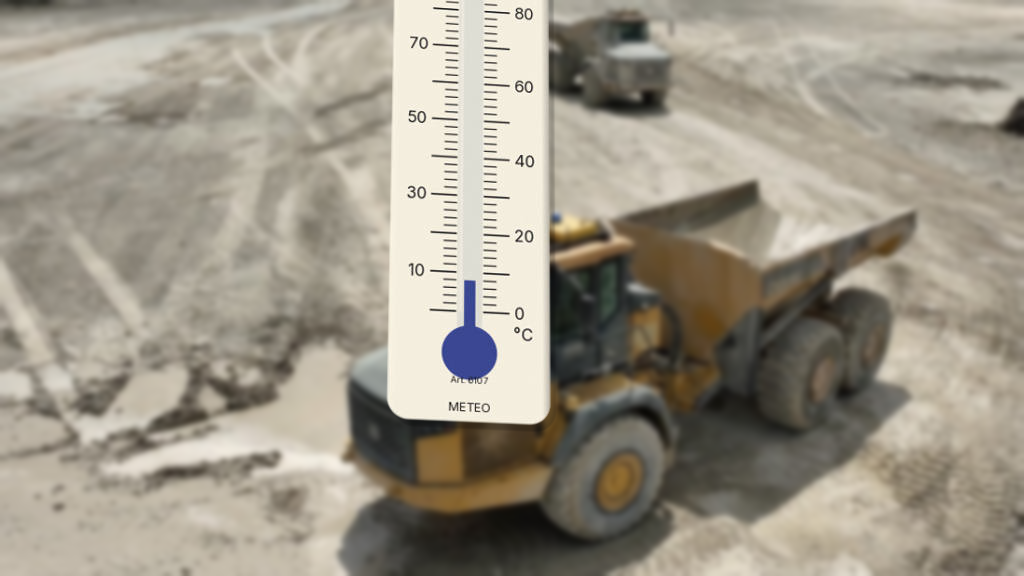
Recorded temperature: 8 °C
